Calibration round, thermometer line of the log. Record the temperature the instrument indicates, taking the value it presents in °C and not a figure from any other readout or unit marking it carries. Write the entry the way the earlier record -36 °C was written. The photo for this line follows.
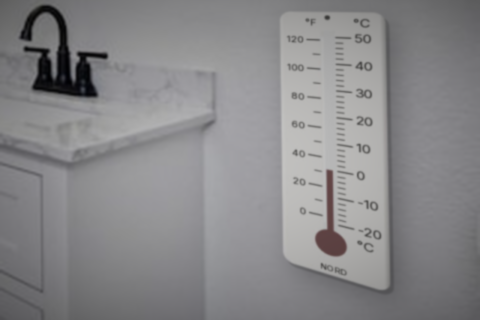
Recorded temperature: 0 °C
